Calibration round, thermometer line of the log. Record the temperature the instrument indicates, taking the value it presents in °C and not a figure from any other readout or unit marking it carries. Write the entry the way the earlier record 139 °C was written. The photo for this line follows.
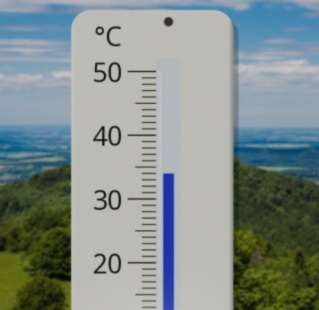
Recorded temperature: 34 °C
